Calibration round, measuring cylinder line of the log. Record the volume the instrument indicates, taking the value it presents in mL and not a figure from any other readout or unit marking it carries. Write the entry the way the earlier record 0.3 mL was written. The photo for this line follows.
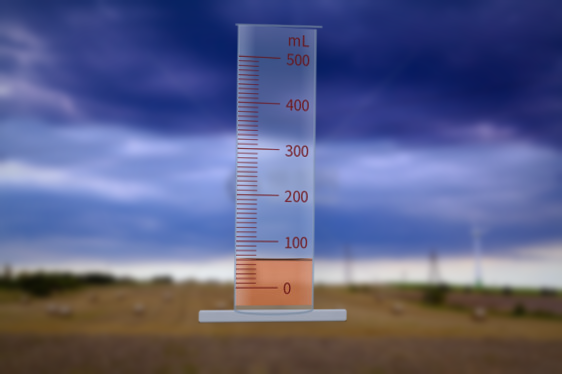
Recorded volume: 60 mL
